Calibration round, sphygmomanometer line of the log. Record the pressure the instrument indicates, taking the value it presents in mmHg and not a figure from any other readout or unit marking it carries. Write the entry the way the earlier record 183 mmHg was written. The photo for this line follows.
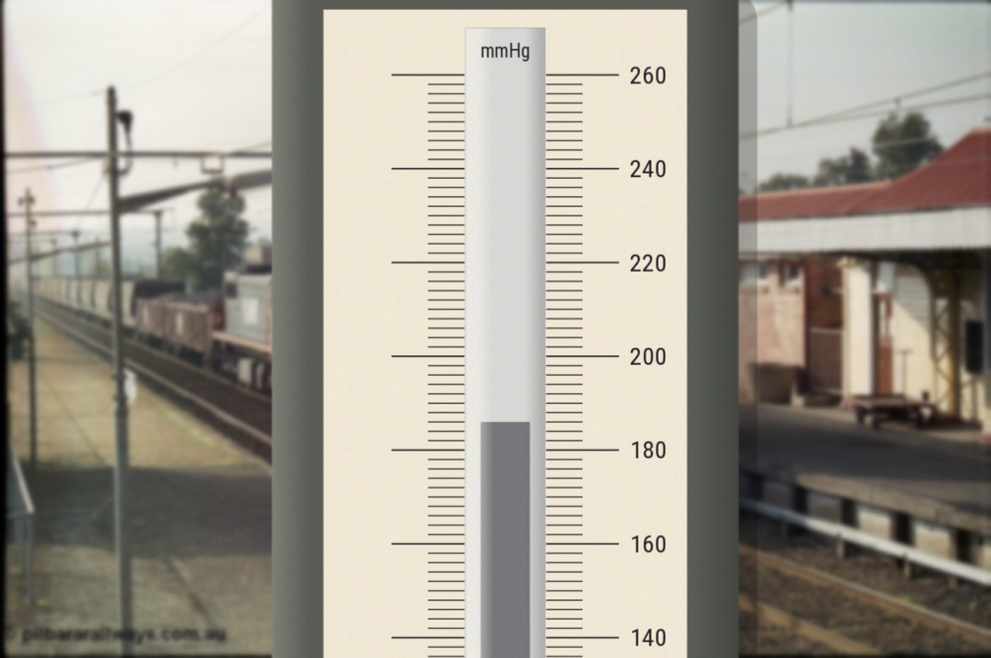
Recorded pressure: 186 mmHg
